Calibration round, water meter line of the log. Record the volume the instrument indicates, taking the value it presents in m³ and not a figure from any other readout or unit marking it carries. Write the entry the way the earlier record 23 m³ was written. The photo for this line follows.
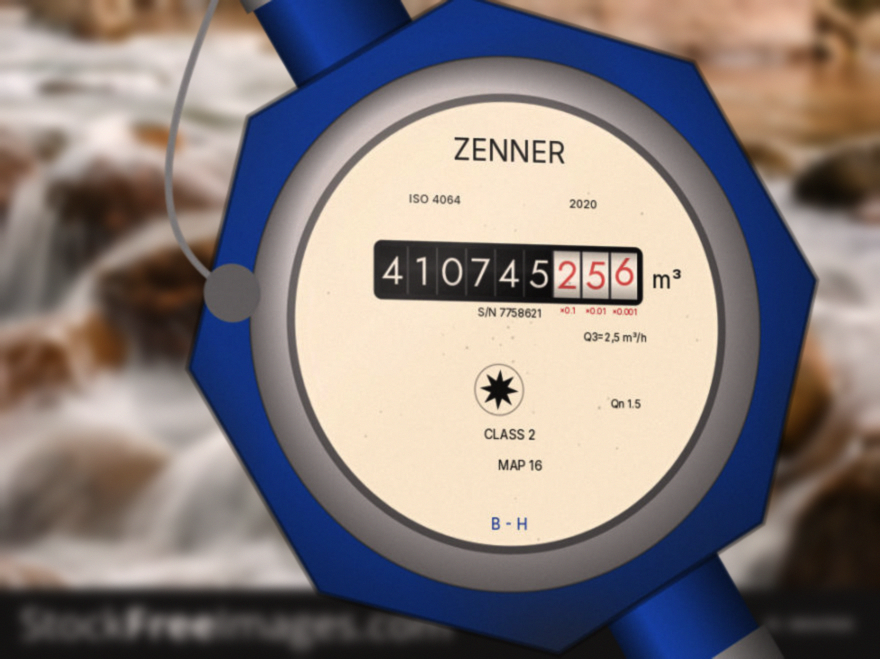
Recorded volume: 410745.256 m³
